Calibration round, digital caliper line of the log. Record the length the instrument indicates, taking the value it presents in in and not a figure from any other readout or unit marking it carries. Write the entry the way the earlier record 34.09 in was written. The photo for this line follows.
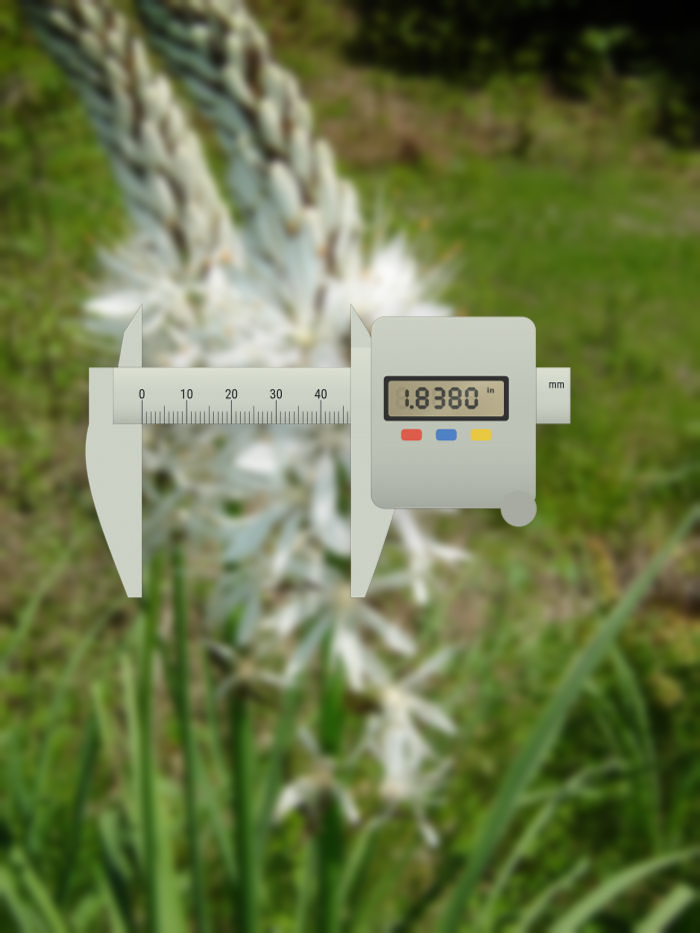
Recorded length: 1.8380 in
